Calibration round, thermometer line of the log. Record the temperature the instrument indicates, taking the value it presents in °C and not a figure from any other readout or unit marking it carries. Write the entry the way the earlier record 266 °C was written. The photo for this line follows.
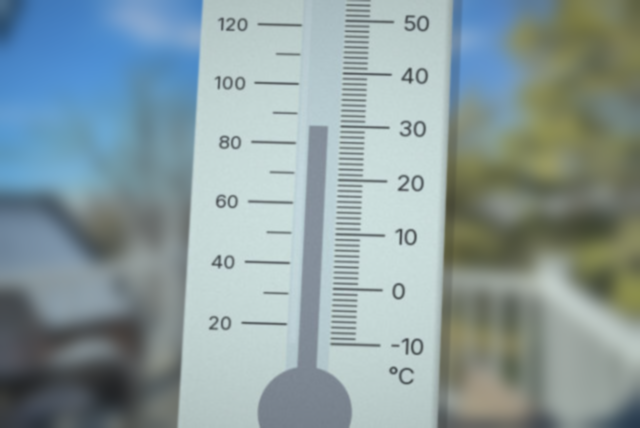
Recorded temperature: 30 °C
